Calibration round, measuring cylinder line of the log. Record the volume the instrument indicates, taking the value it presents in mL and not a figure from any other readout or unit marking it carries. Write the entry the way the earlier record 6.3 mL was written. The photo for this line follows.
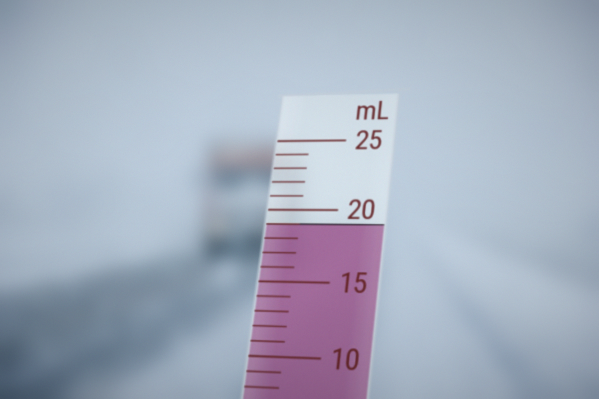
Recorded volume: 19 mL
